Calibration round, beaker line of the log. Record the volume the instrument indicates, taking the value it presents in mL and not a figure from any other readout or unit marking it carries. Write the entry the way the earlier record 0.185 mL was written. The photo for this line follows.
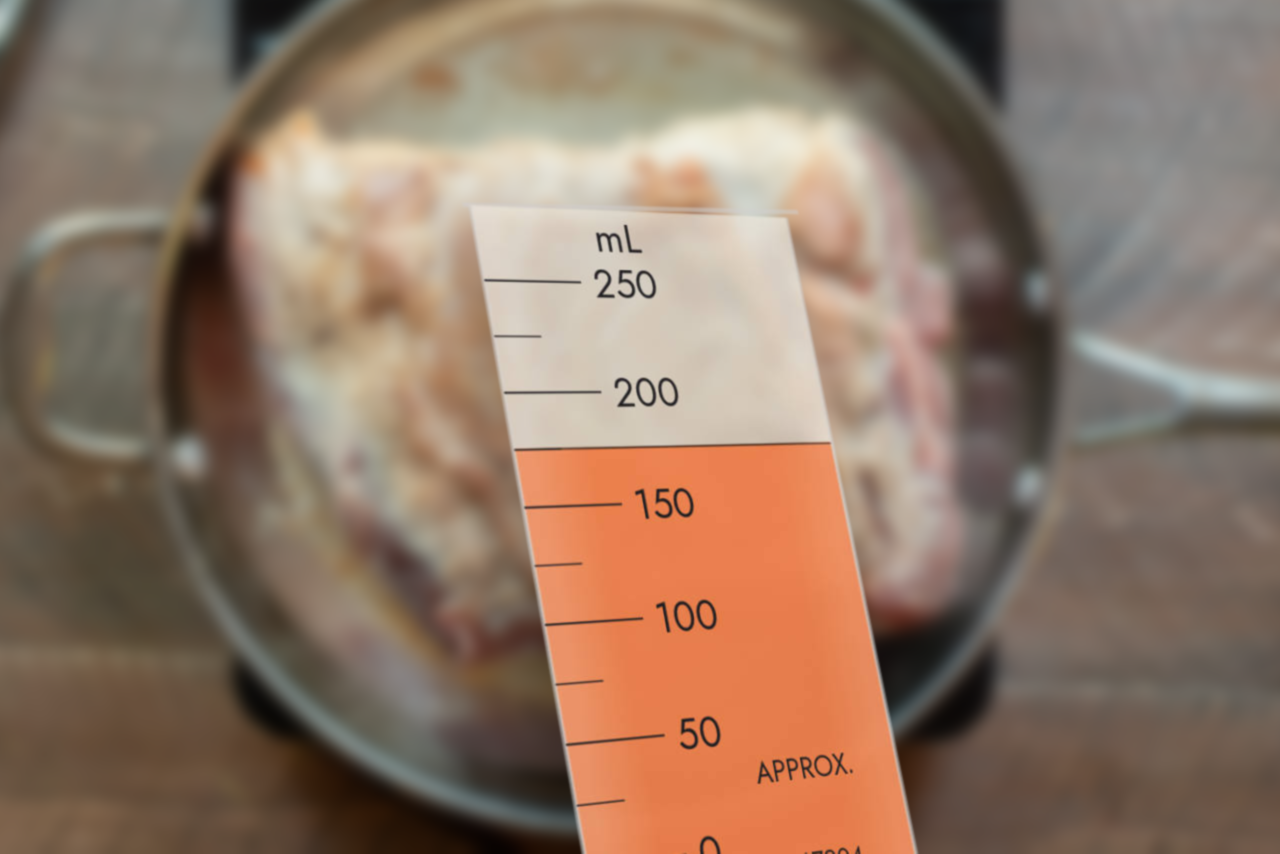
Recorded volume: 175 mL
